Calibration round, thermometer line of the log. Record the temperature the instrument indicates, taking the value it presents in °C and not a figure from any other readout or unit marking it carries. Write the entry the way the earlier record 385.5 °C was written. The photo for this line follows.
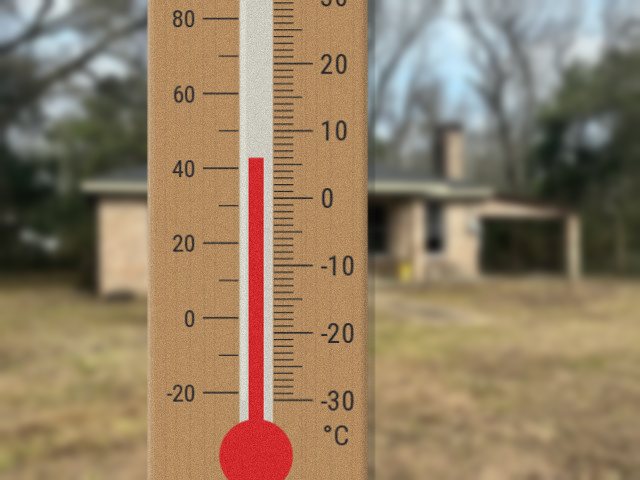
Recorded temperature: 6 °C
